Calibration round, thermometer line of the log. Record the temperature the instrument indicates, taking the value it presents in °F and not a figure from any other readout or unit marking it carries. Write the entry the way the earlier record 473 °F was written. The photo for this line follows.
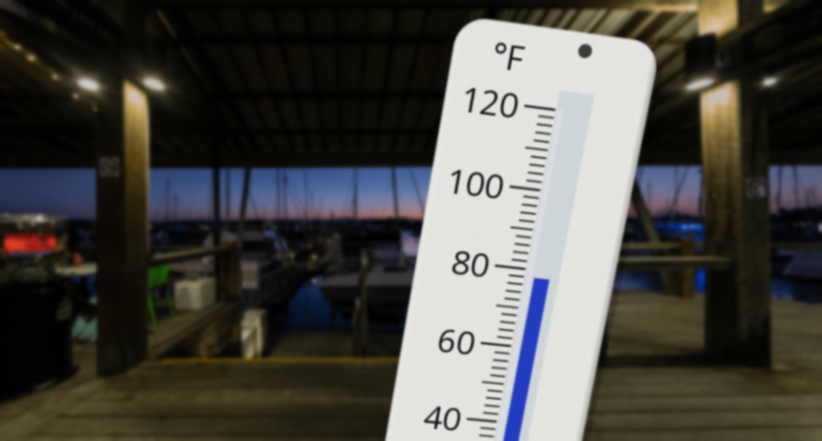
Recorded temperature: 78 °F
